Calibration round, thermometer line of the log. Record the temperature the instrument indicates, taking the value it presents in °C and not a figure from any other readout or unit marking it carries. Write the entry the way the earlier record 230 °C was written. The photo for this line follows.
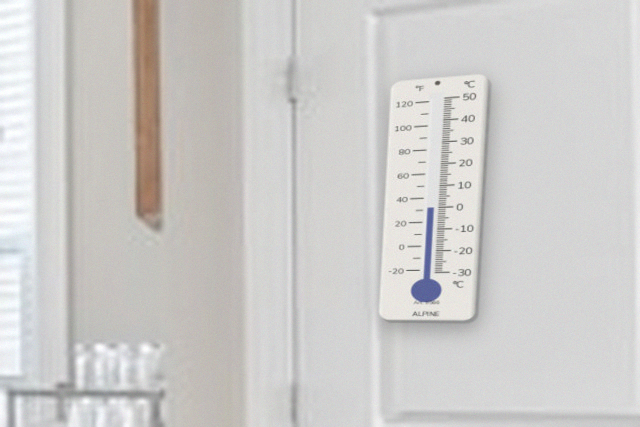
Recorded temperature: 0 °C
